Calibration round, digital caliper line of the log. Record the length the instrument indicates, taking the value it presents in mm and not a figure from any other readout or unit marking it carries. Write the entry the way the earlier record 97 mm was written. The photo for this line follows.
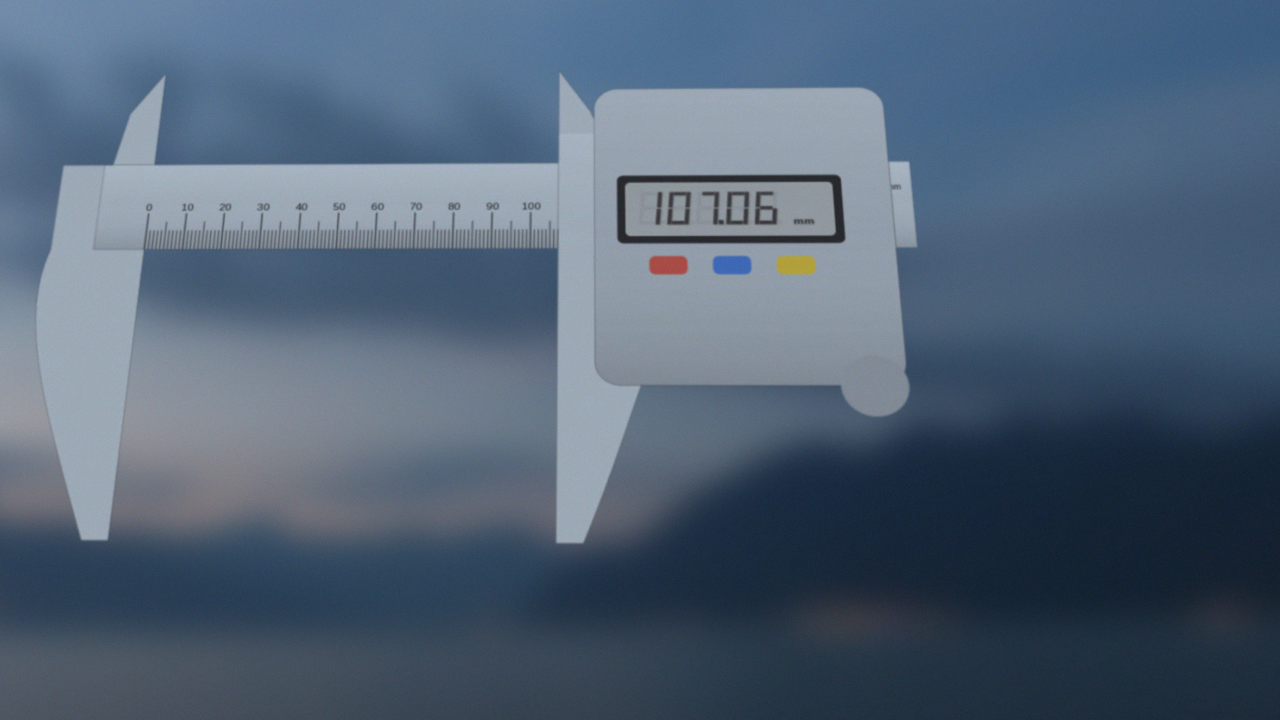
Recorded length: 107.06 mm
